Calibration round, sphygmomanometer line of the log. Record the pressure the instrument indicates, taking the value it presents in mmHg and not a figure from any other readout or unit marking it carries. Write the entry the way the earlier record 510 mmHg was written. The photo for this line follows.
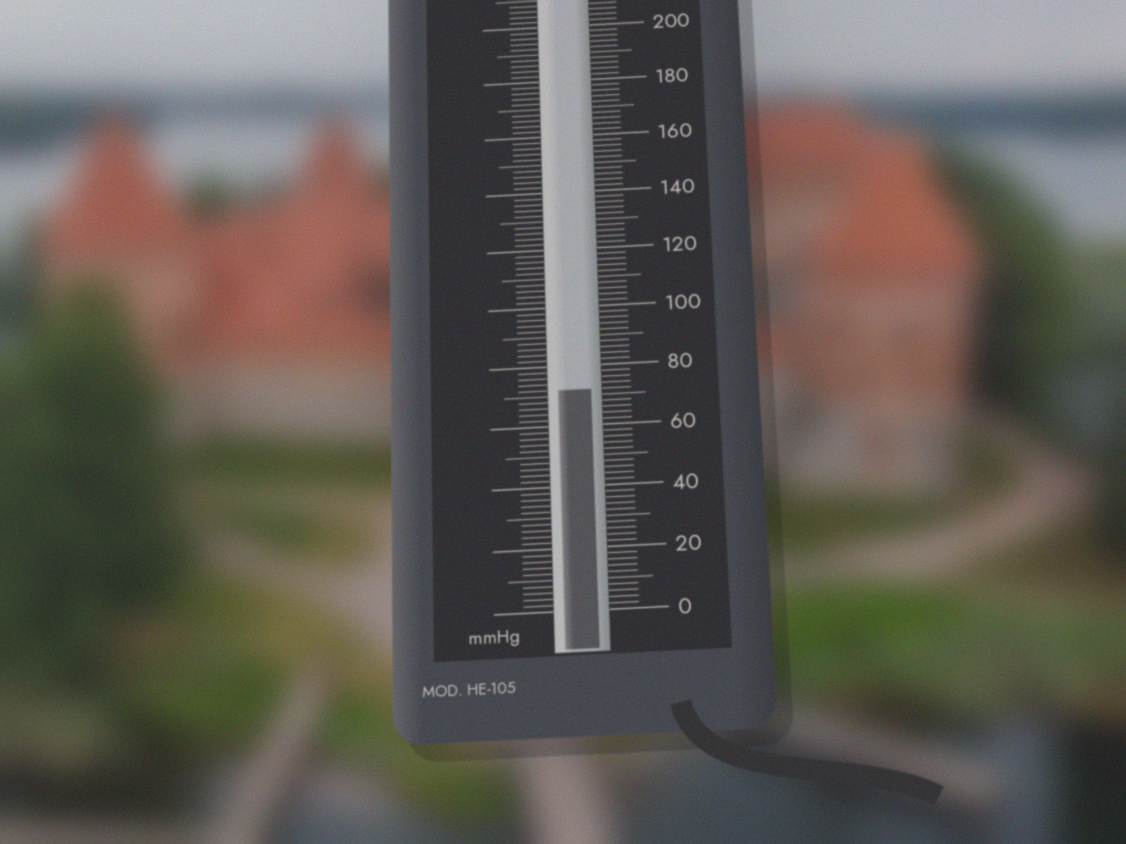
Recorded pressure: 72 mmHg
